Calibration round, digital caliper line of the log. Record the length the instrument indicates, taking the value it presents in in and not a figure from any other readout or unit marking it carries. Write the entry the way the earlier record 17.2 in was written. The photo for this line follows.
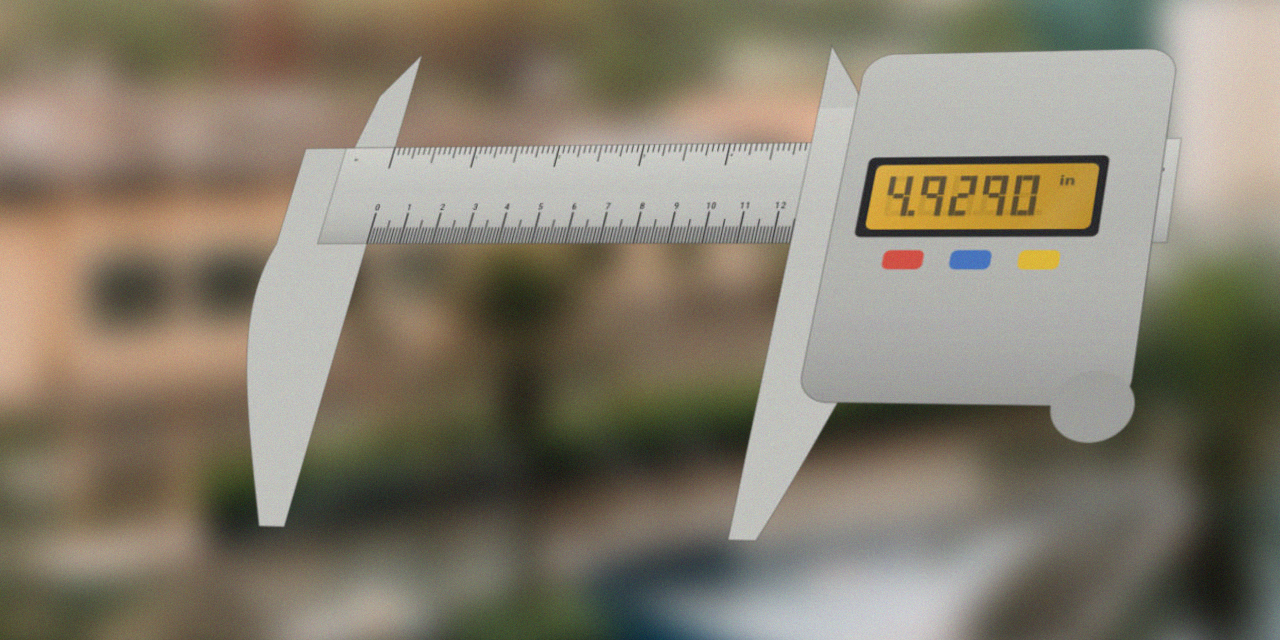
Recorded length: 4.9290 in
